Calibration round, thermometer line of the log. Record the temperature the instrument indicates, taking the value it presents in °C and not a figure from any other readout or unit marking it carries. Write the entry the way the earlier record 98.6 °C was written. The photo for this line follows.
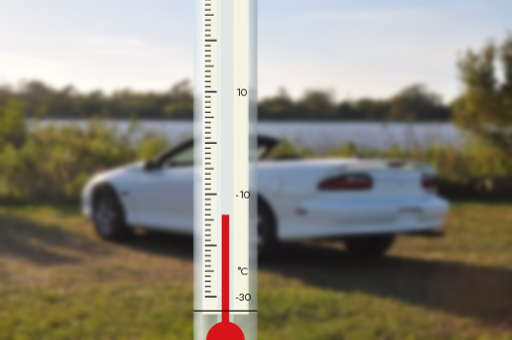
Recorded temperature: -14 °C
